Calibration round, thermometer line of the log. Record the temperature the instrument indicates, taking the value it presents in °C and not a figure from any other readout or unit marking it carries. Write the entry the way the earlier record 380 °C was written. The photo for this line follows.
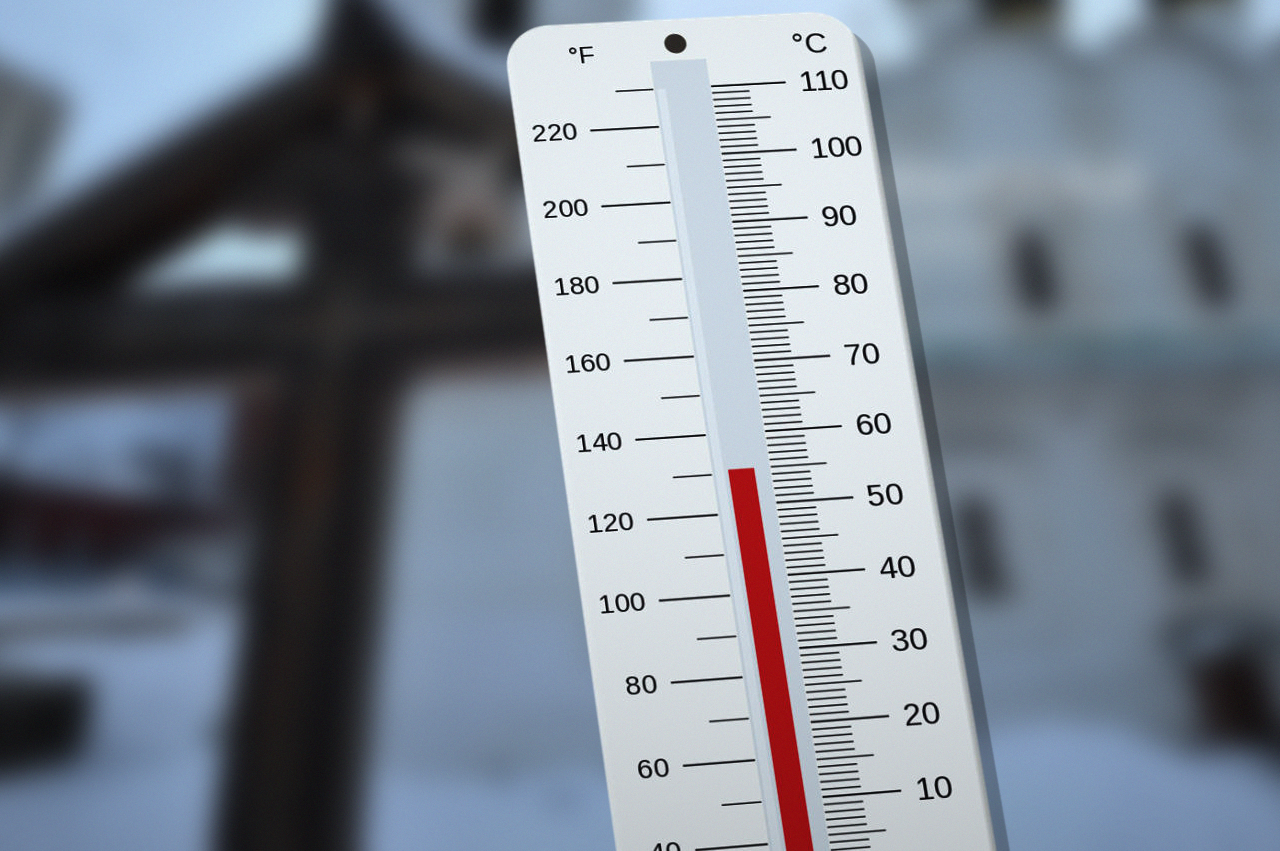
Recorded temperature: 55 °C
